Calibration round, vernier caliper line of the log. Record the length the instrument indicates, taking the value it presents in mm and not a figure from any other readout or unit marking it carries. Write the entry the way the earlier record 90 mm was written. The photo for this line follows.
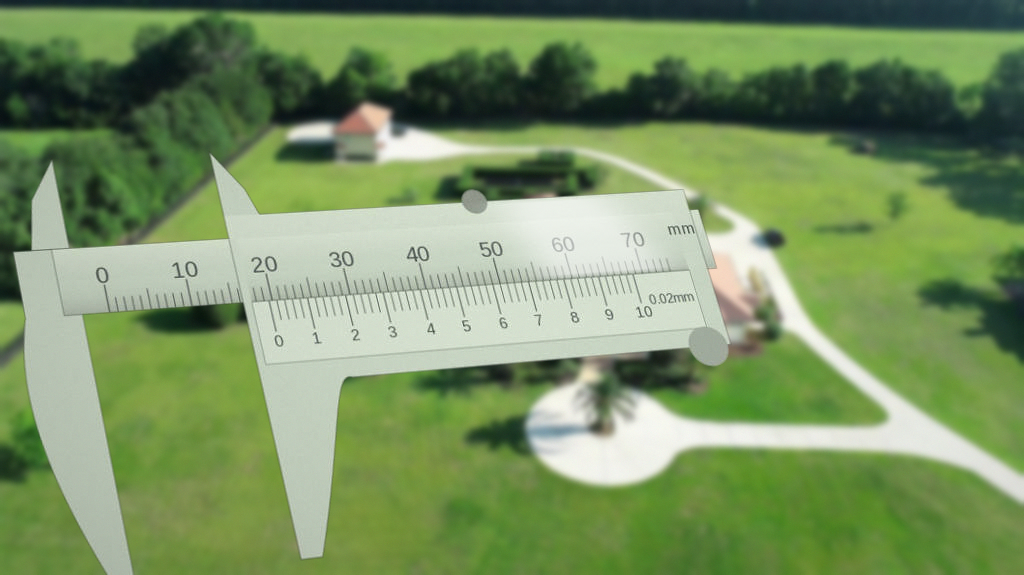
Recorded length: 19.6 mm
